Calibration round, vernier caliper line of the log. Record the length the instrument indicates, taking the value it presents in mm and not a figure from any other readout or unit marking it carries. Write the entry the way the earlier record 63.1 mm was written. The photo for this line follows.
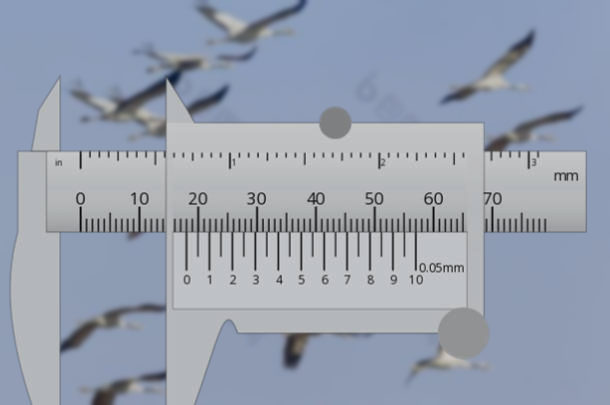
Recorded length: 18.0 mm
